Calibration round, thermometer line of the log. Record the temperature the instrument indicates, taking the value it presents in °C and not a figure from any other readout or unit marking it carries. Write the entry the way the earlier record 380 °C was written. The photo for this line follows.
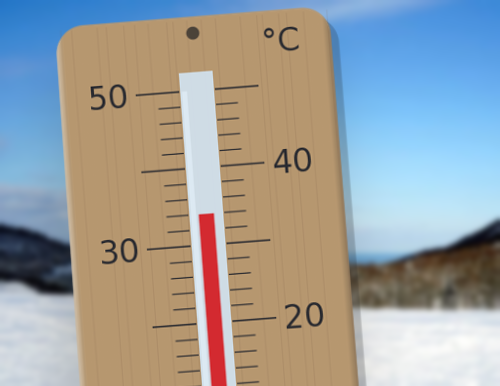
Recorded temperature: 34 °C
